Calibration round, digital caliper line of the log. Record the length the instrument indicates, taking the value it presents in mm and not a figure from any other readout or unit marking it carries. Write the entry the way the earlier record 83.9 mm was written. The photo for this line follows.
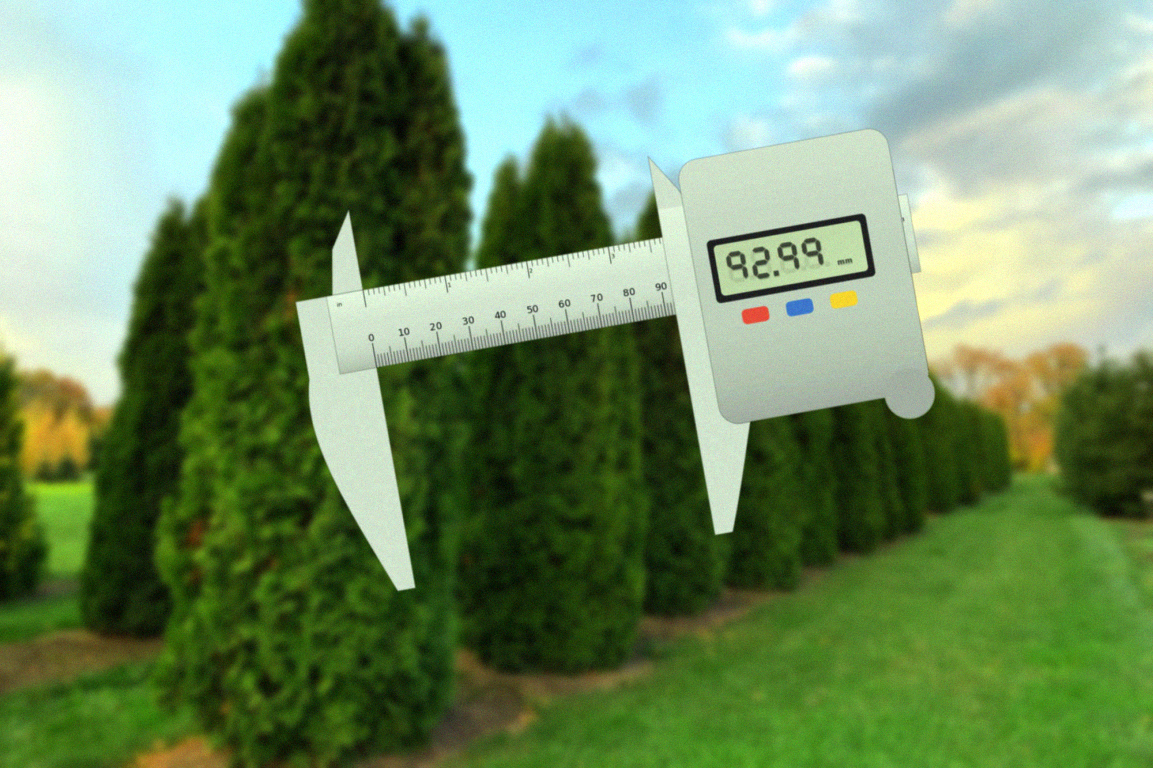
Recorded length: 92.99 mm
